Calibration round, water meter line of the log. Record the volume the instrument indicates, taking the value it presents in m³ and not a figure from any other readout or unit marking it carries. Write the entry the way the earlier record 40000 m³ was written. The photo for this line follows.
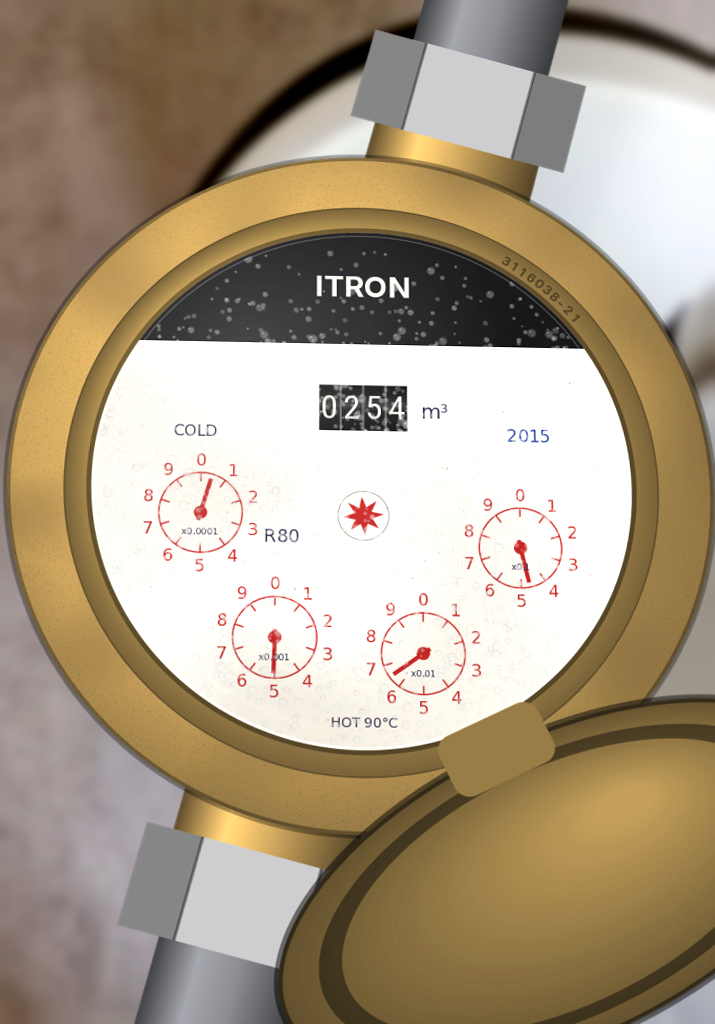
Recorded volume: 254.4650 m³
